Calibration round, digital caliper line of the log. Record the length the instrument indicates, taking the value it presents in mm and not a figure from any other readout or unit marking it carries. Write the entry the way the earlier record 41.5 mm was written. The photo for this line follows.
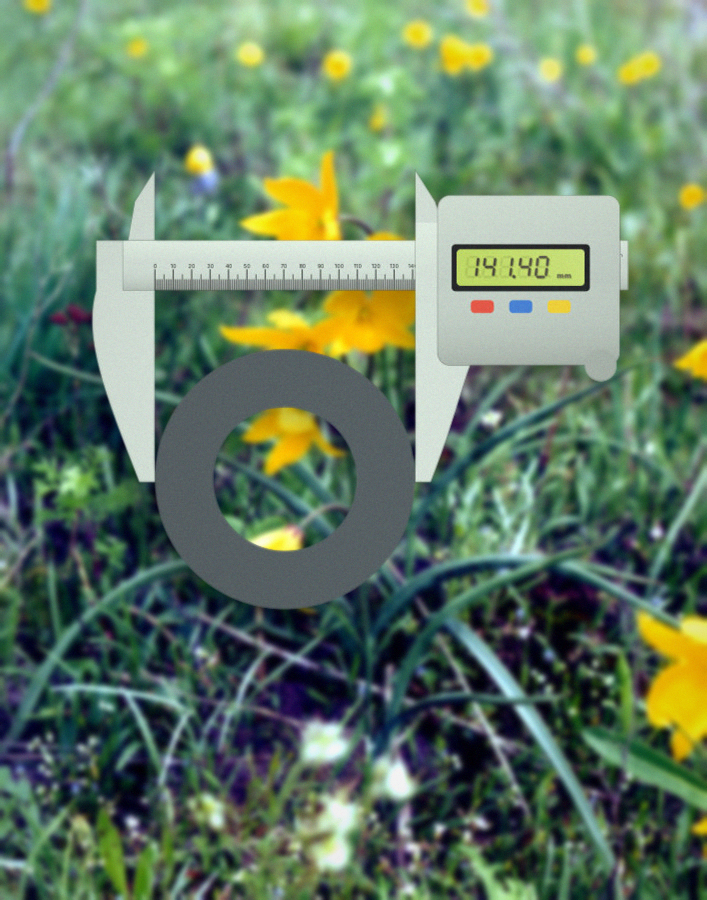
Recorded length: 141.40 mm
